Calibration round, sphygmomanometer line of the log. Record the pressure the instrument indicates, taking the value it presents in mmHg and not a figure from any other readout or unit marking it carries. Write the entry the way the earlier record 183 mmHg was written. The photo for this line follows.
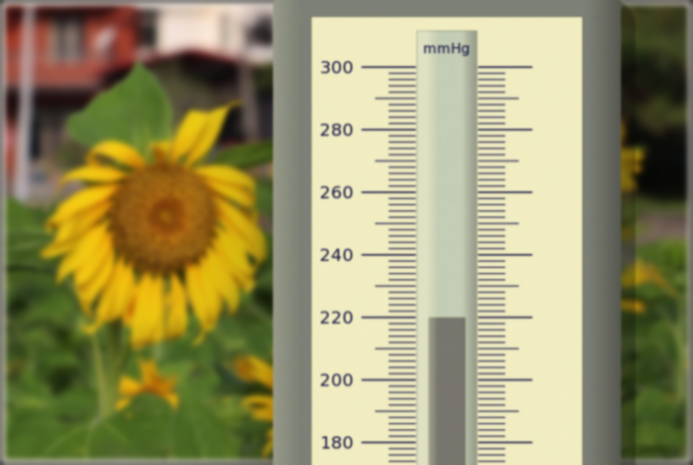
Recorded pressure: 220 mmHg
